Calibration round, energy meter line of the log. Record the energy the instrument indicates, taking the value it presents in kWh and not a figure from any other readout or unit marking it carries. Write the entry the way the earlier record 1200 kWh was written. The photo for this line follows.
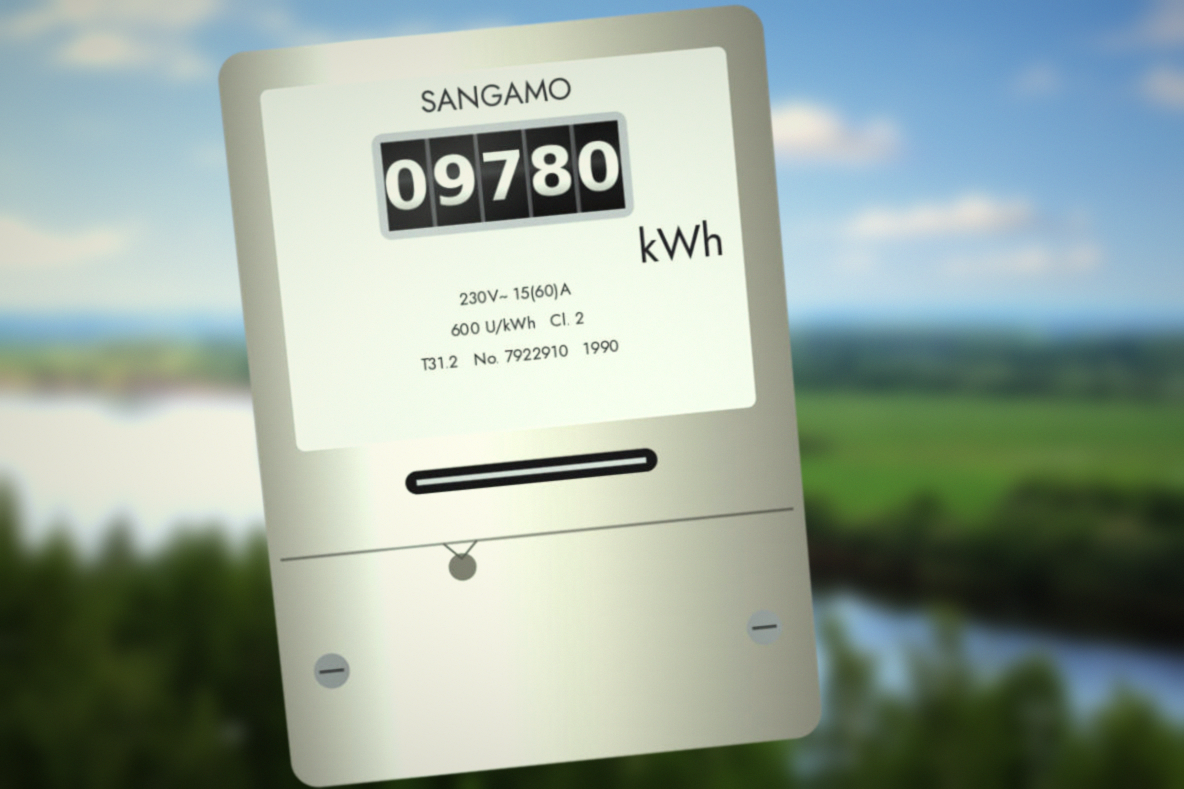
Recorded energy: 9780 kWh
